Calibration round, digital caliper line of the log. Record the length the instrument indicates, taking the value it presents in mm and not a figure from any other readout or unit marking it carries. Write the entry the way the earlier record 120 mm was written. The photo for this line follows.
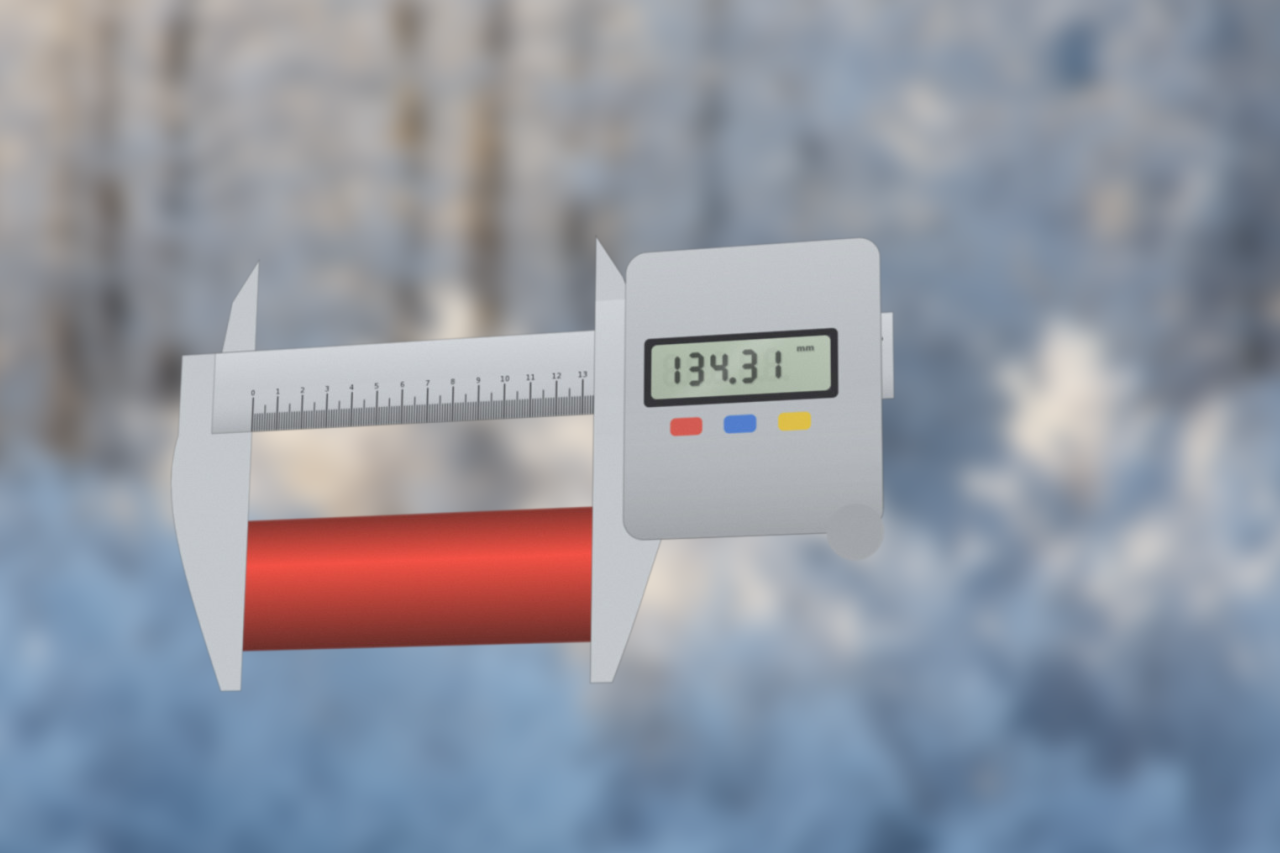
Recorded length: 134.31 mm
